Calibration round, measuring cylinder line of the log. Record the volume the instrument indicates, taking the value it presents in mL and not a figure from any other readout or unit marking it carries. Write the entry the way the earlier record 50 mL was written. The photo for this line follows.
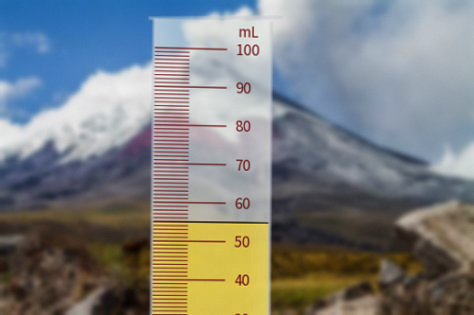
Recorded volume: 55 mL
